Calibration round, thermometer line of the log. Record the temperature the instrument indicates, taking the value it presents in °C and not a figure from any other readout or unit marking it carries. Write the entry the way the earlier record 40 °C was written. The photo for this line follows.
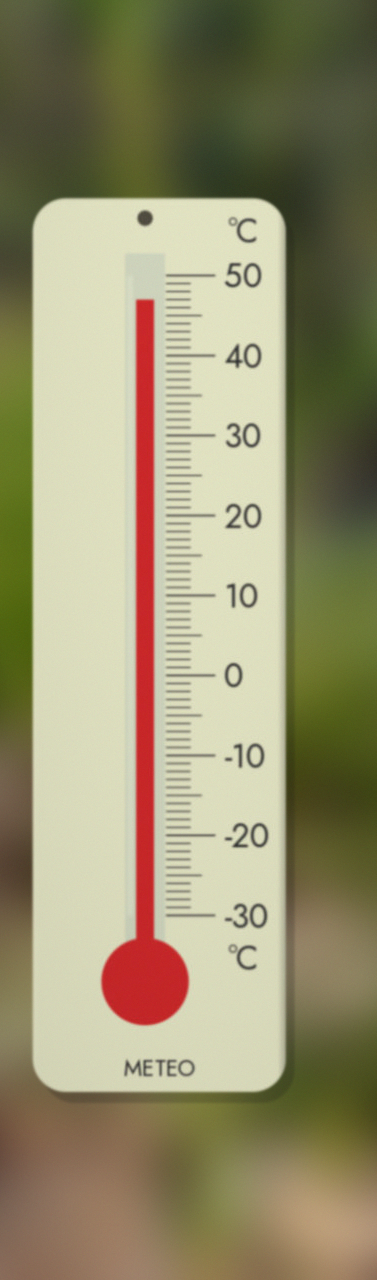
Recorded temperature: 47 °C
